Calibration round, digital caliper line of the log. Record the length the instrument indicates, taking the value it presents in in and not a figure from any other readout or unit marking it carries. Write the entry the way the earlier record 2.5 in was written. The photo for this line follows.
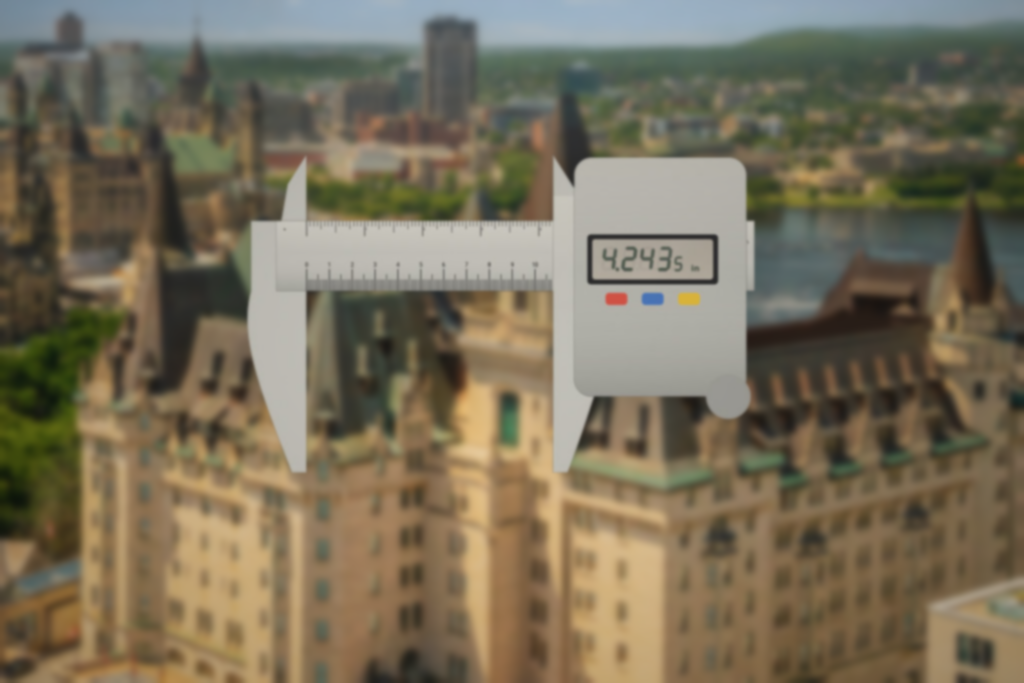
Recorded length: 4.2435 in
